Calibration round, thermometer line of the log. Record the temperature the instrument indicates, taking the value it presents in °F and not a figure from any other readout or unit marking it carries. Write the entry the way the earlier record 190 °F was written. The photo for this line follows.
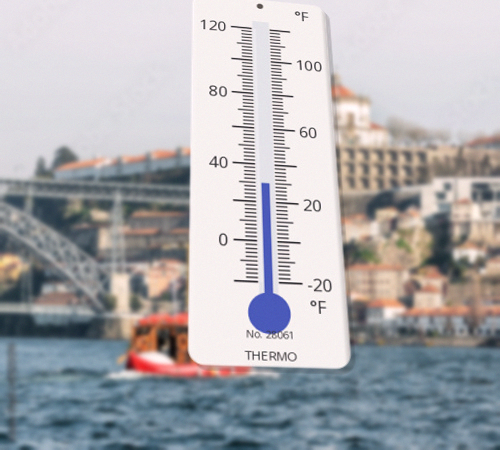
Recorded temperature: 30 °F
